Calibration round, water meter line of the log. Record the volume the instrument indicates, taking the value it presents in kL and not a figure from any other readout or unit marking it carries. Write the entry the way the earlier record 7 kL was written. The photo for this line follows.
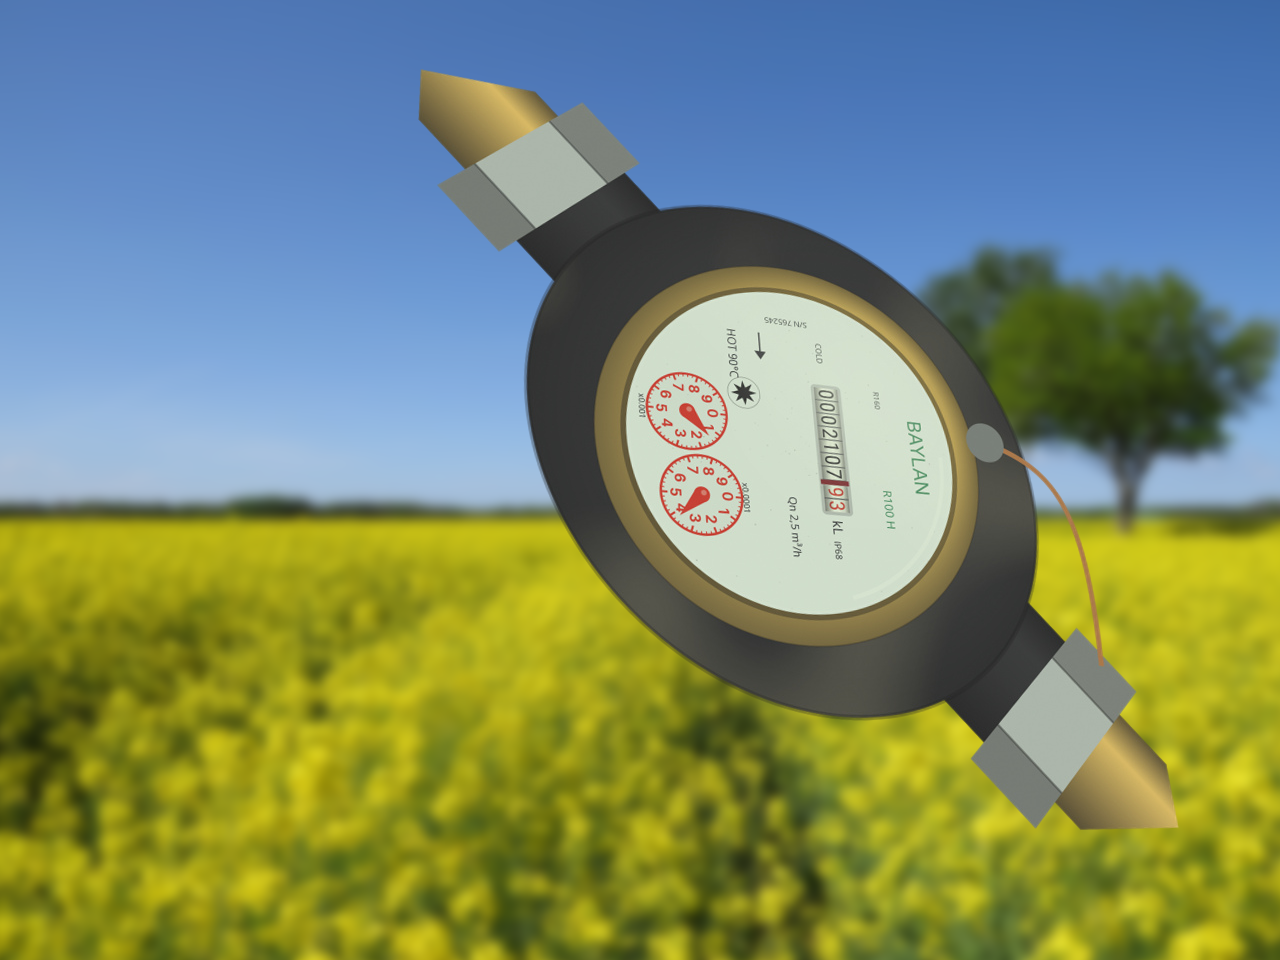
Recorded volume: 2107.9313 kL
